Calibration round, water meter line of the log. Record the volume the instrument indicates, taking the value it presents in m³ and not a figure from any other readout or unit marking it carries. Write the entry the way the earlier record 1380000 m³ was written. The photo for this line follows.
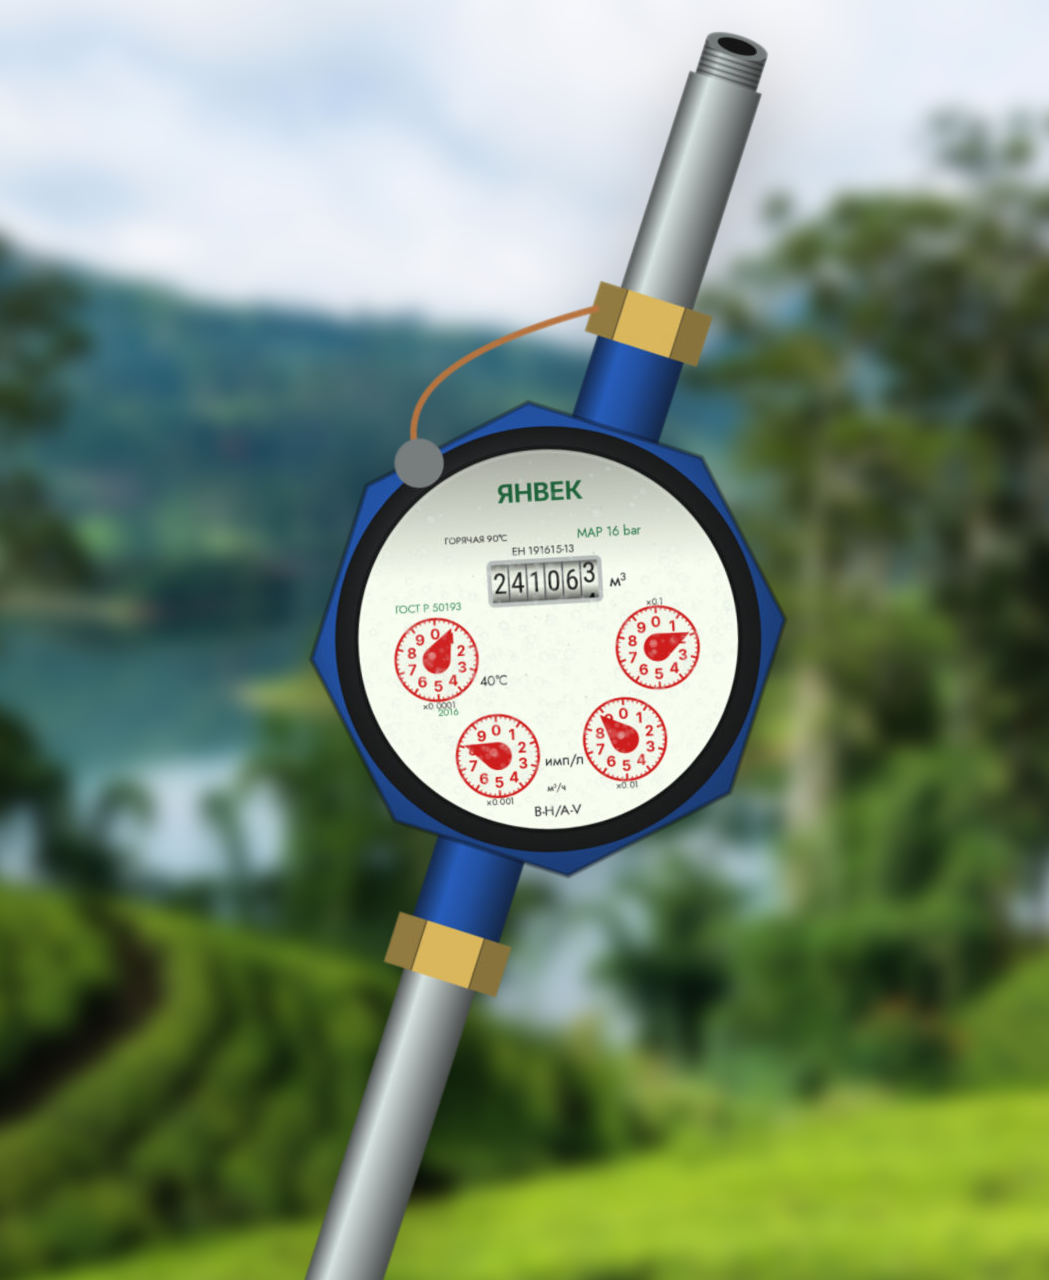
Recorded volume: 241063.1880 m³
